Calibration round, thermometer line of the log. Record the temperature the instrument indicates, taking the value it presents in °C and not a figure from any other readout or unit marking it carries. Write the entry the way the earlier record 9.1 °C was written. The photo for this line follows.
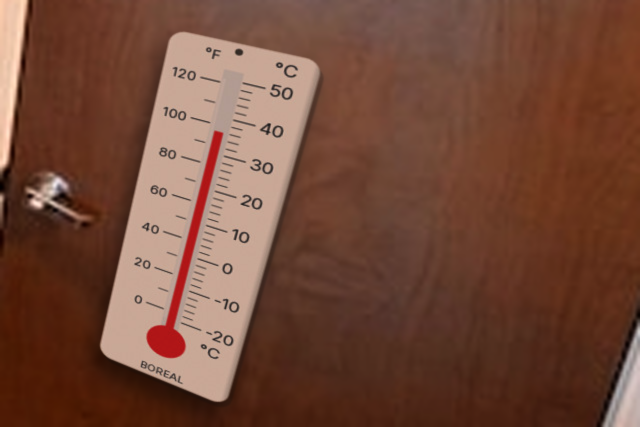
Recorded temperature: 36 °C
